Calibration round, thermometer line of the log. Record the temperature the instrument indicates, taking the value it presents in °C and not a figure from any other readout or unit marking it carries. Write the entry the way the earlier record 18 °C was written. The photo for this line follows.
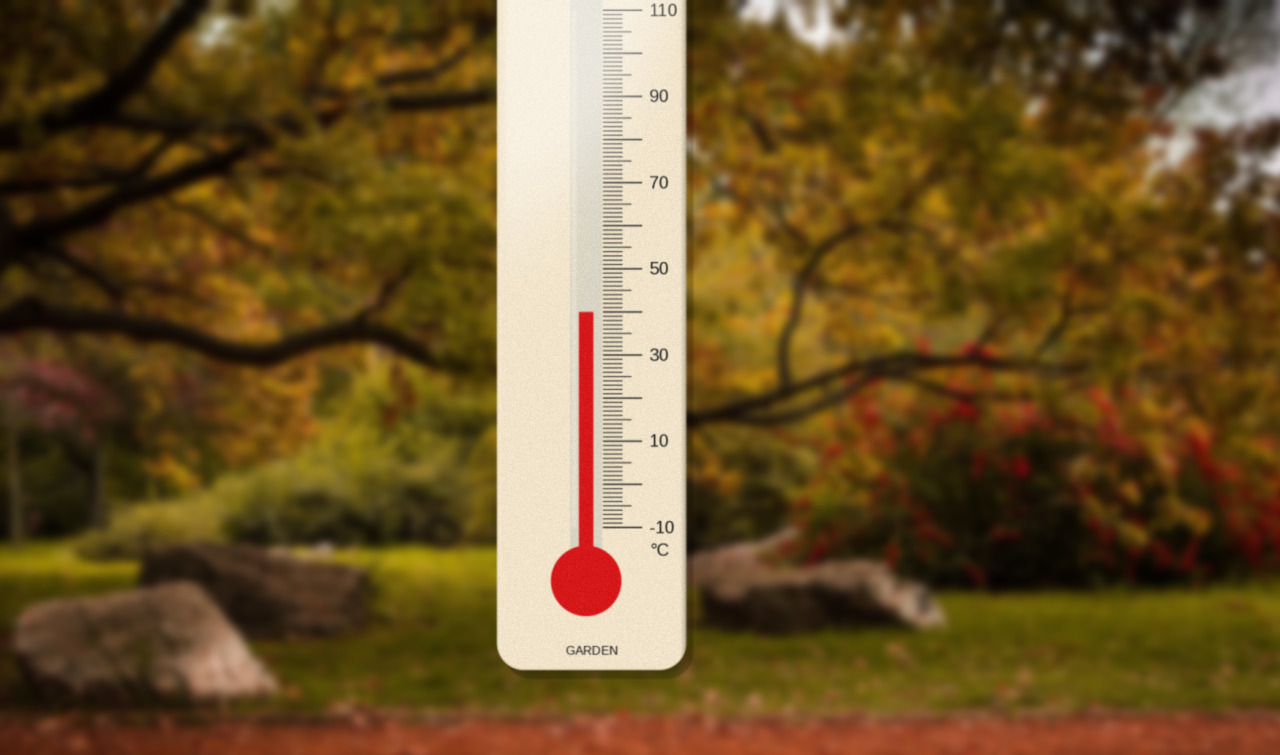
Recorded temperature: 40 °C
